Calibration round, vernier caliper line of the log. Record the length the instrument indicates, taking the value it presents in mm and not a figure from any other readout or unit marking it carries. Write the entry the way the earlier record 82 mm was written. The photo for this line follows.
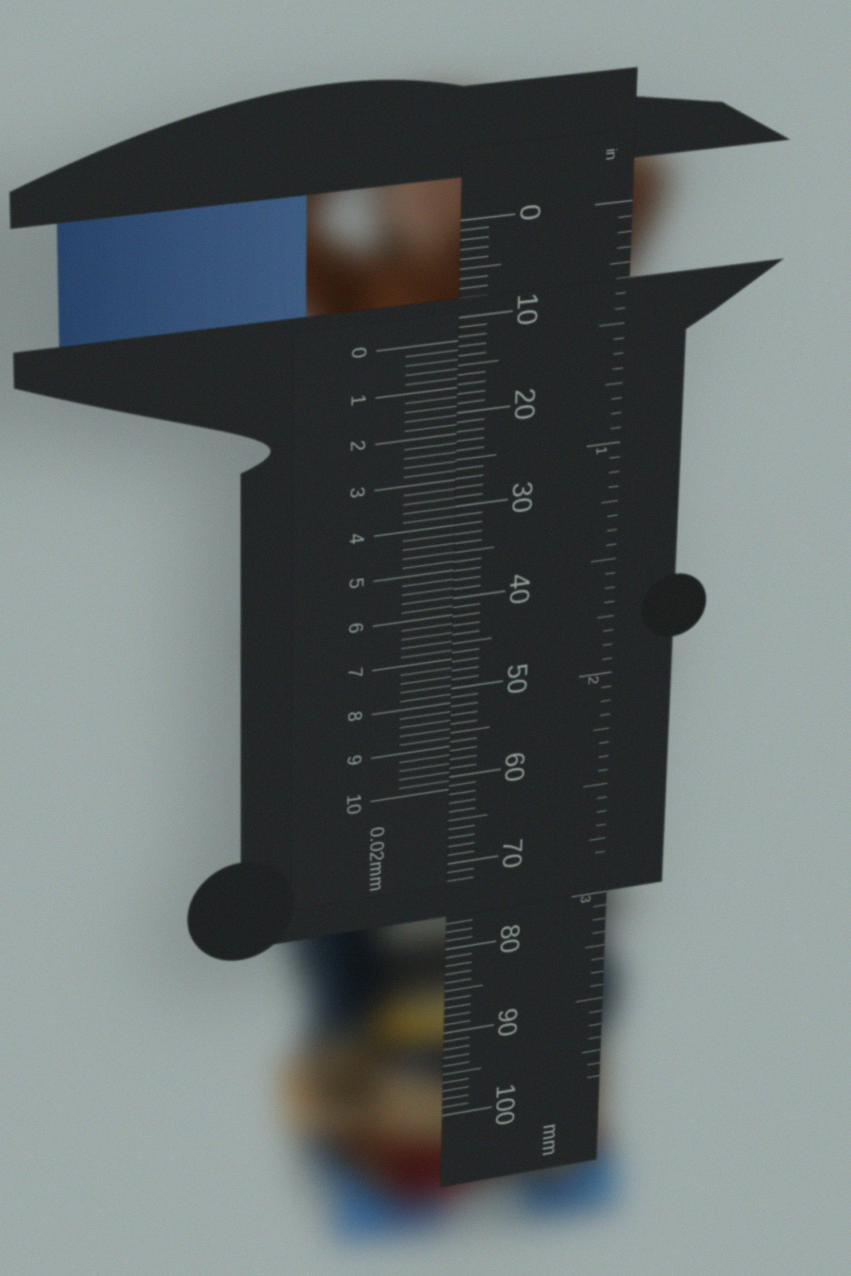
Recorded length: 12.4 mm
